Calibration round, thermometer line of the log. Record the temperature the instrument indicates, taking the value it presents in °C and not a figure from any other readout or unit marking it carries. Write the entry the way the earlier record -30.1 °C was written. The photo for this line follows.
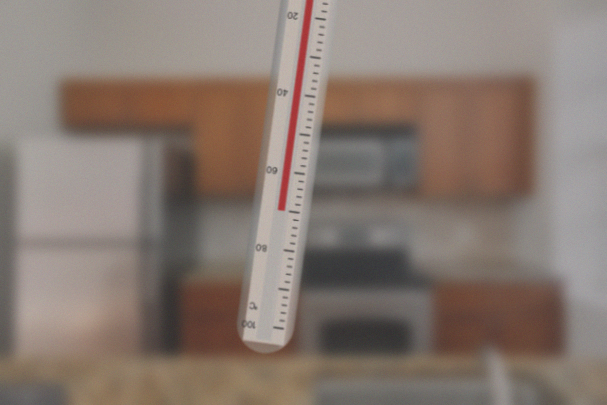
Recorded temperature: 70 °C
